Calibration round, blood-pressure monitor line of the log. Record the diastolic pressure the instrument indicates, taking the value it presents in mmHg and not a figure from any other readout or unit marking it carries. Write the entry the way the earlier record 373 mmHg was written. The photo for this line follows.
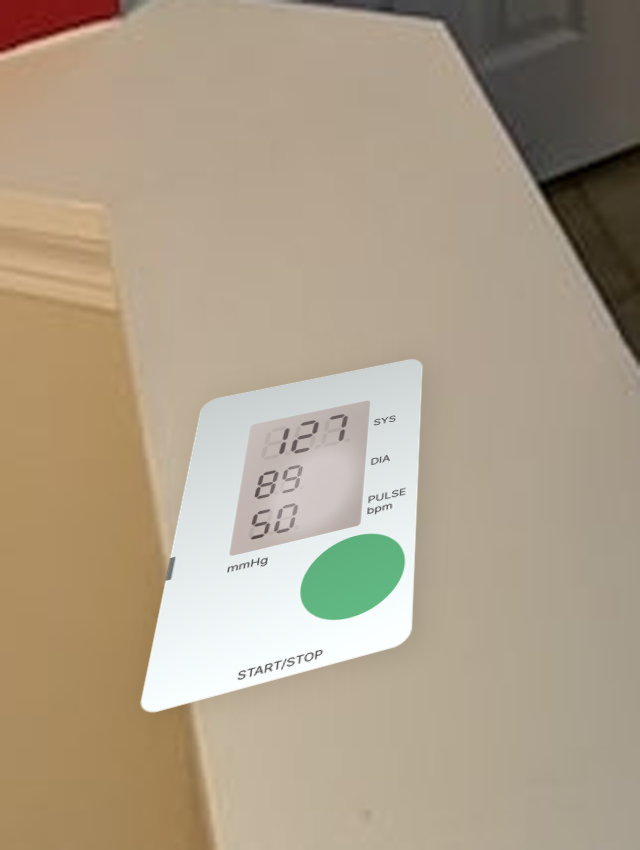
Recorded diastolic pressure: 89 mmHg
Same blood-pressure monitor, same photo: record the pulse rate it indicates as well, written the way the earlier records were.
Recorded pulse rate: 50 bpm
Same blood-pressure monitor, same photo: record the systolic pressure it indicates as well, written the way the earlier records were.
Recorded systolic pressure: 127 mmHg
